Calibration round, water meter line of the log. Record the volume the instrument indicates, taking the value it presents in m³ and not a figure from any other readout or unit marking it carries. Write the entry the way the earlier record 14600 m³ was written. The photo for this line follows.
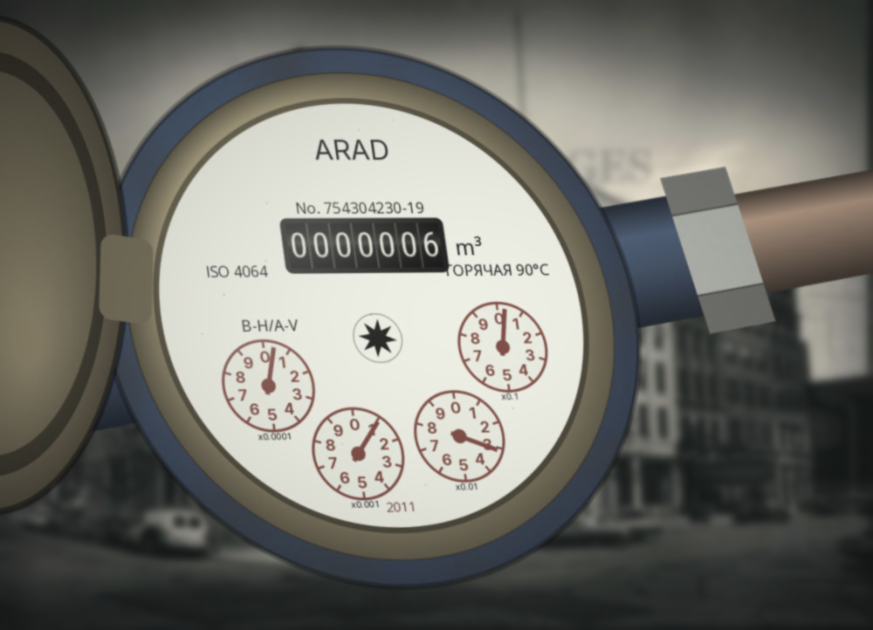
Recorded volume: 6.0310 m³
